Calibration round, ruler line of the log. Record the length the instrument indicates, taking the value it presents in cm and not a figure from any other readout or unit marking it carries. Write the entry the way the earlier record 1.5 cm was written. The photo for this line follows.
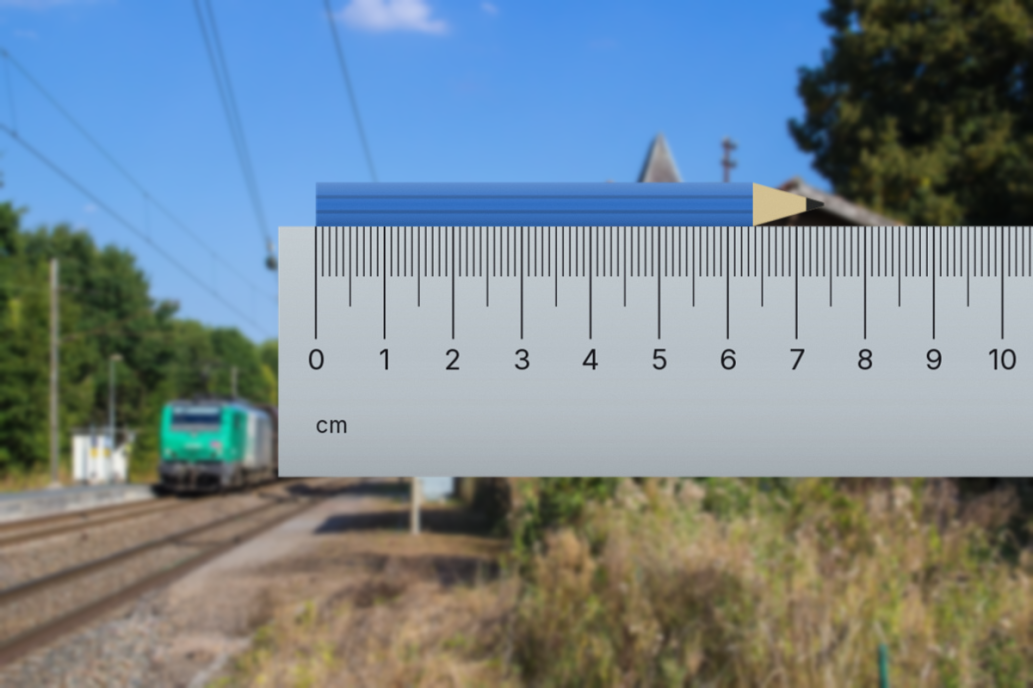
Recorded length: 7.4 cm
